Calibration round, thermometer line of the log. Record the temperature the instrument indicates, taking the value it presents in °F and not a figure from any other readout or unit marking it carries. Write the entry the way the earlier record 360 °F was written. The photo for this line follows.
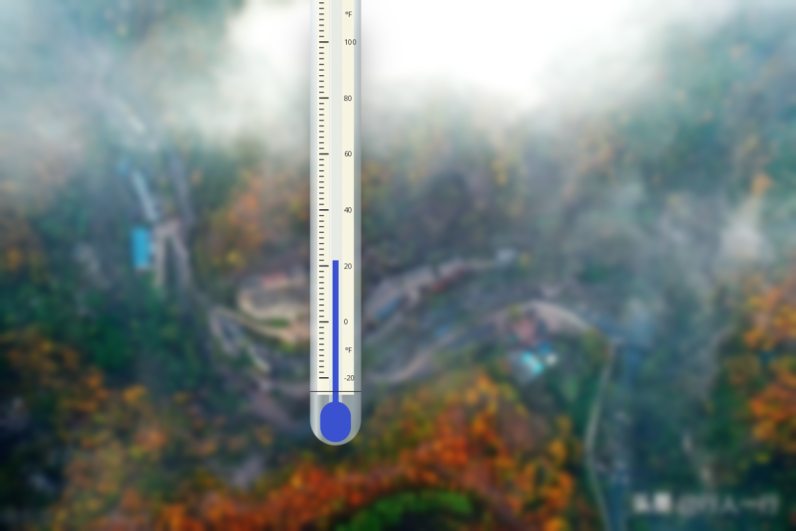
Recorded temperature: 22 °F
